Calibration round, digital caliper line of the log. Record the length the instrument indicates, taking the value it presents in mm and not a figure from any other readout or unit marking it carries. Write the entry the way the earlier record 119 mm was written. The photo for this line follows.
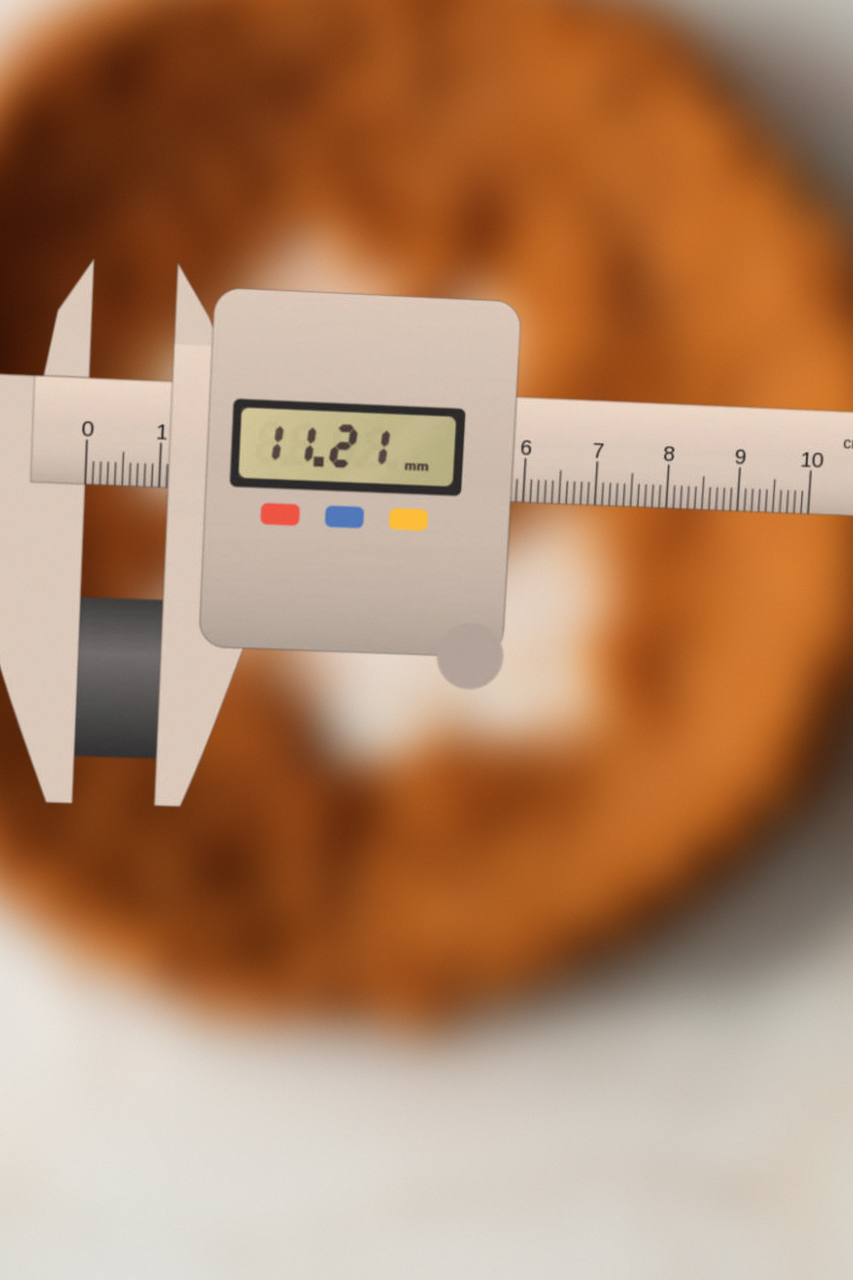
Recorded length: 11.21 mm
